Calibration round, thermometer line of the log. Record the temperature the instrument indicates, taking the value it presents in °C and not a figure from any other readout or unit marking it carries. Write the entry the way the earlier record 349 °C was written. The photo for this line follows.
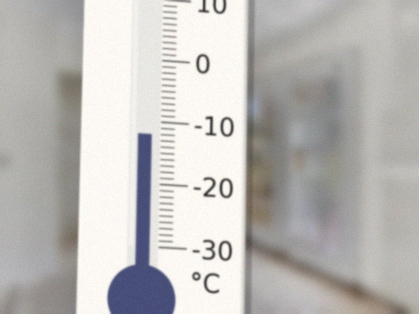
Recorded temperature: -12 °C
